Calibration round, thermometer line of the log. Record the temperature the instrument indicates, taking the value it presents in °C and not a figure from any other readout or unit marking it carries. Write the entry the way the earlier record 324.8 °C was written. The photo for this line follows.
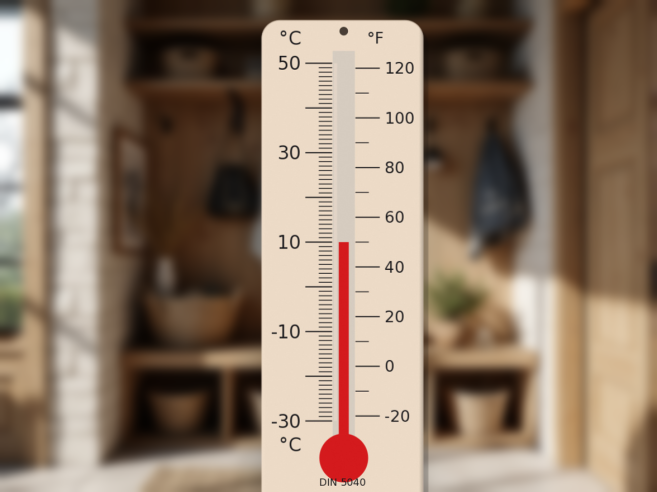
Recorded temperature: 10 °C
